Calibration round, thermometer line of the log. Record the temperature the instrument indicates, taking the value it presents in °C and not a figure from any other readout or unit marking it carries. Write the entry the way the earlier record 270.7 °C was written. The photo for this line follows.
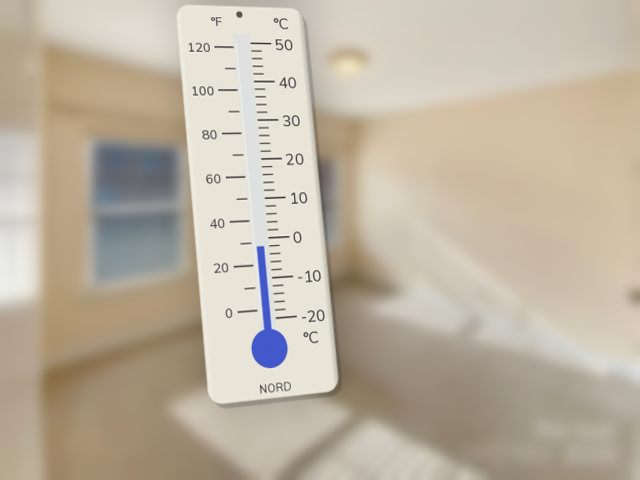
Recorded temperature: -2 °C
